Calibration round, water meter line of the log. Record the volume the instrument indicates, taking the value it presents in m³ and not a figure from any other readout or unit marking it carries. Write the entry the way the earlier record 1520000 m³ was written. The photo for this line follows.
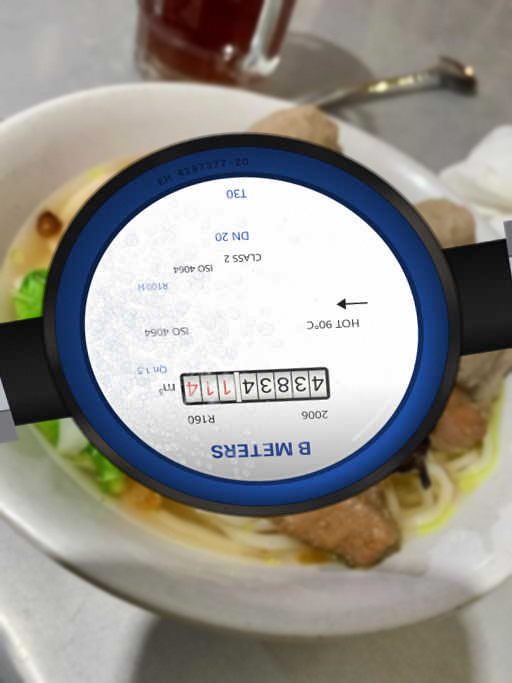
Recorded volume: 43834.114 m³
